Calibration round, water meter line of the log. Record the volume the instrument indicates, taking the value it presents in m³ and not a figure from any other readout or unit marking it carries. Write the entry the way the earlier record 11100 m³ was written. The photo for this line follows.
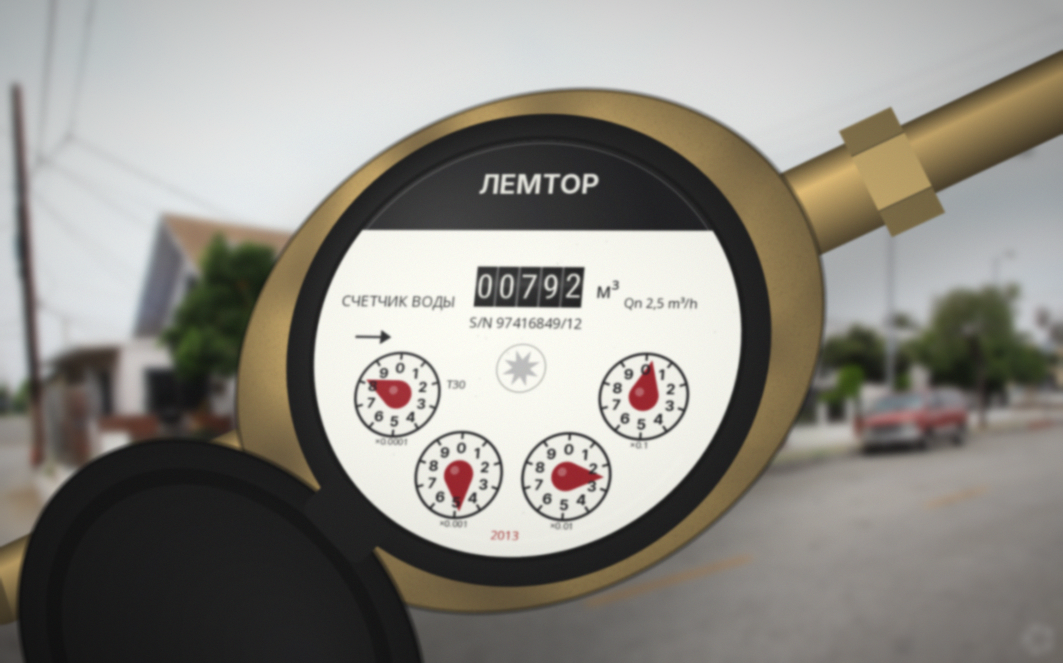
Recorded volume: 792.0248 m³
